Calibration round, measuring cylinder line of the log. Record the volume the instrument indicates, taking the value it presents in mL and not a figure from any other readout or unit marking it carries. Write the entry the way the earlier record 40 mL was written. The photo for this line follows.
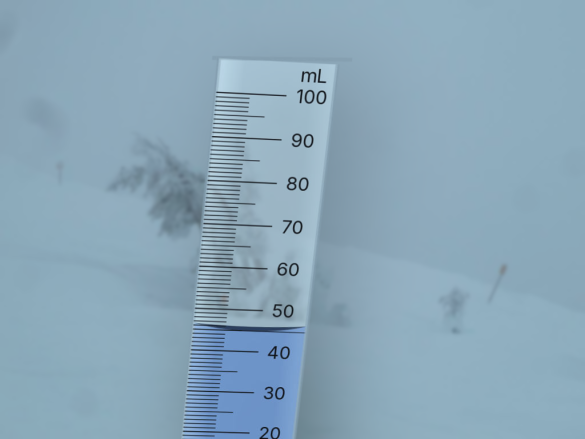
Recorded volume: 45 mL
